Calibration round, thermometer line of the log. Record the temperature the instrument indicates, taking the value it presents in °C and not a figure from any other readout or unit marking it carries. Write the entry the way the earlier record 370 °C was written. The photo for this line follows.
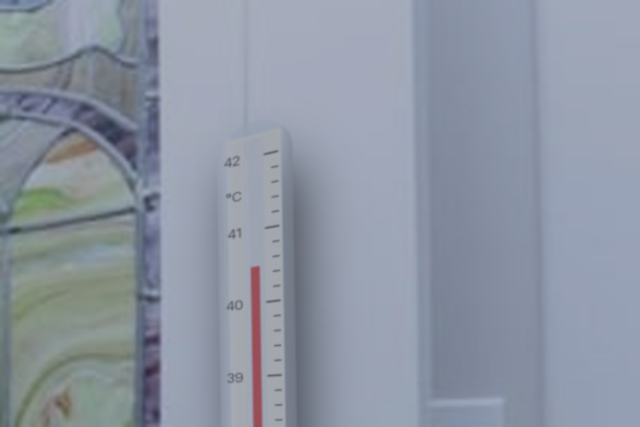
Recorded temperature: 40.5 °C
